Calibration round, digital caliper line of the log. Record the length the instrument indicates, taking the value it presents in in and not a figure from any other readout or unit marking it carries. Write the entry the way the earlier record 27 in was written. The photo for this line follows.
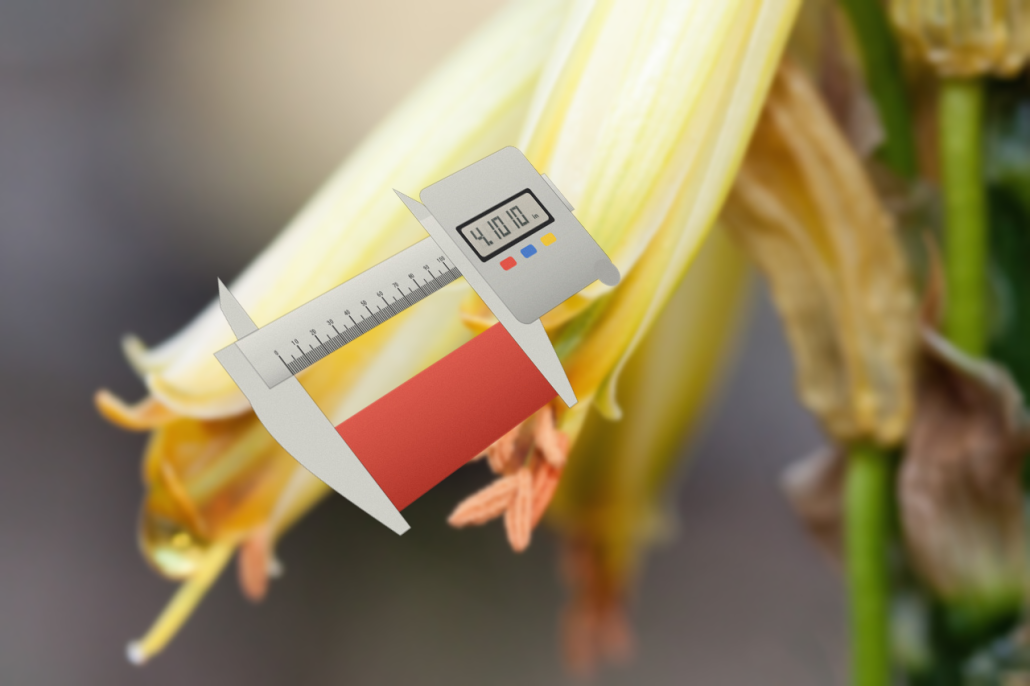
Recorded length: 4.1010 in
